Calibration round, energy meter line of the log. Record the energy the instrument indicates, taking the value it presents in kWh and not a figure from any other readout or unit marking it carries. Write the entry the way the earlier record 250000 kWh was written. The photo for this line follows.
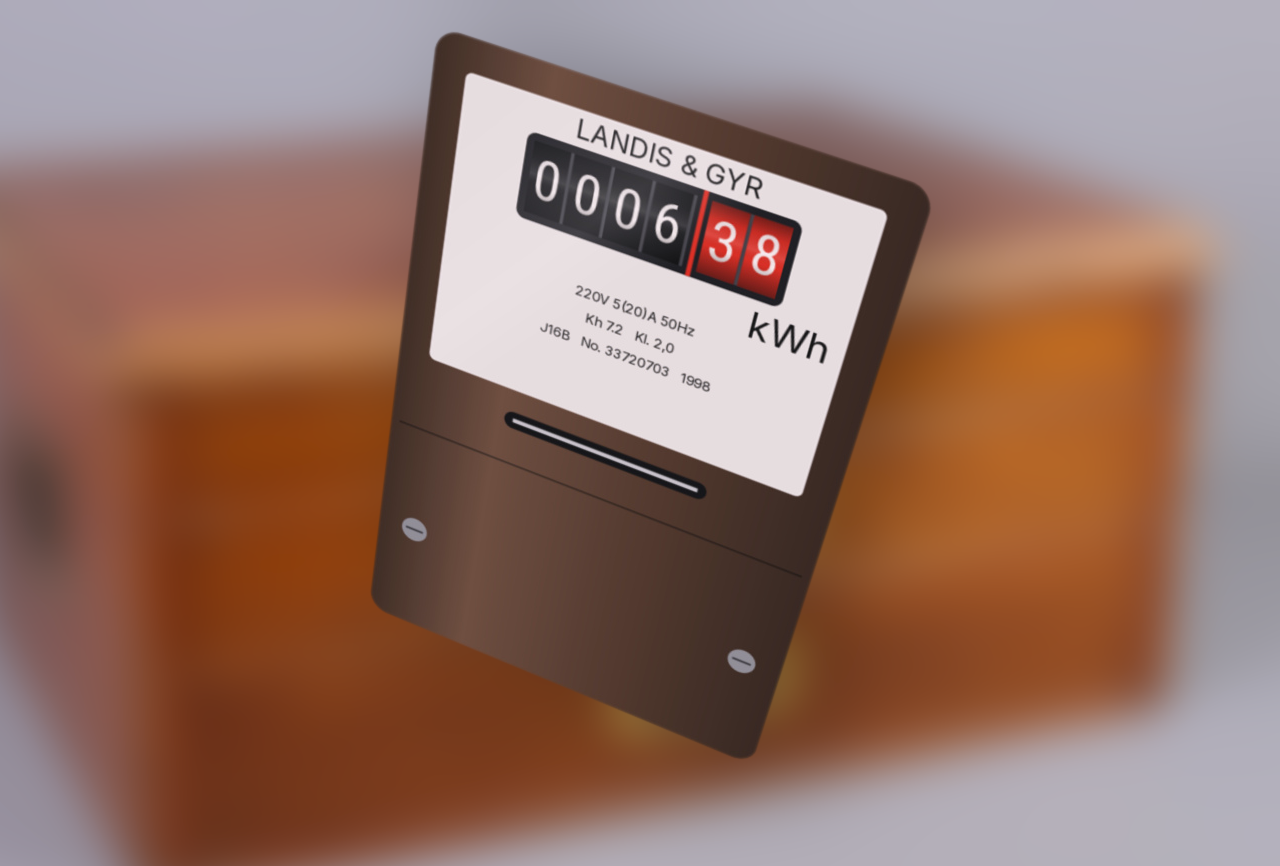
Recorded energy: 6.38 kWh
